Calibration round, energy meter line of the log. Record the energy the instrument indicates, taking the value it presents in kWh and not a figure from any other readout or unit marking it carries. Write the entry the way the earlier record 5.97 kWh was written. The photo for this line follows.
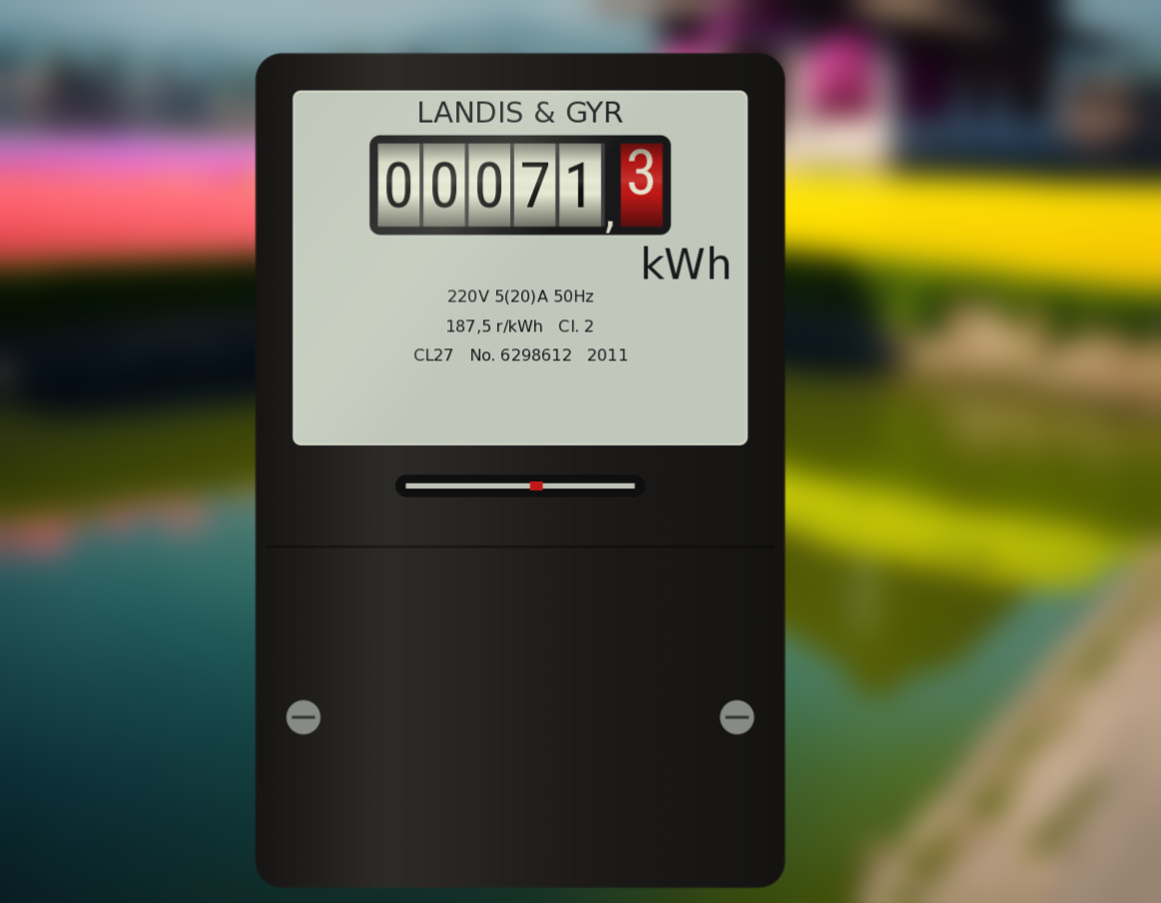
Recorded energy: 71.3 kWh
